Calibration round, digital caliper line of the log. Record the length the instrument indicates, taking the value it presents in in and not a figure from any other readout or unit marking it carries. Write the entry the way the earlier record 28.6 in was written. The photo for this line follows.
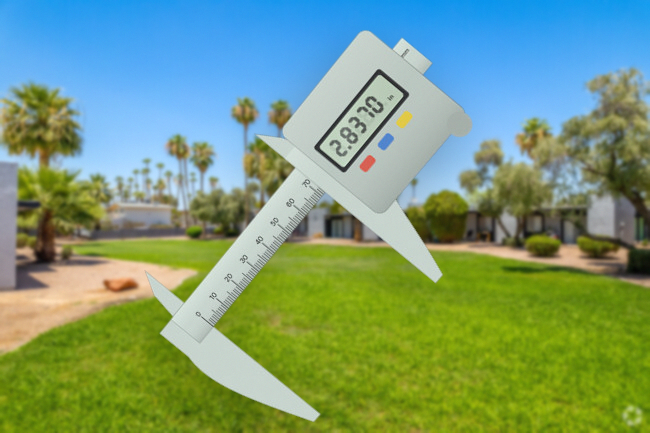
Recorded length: 2.8370 in
